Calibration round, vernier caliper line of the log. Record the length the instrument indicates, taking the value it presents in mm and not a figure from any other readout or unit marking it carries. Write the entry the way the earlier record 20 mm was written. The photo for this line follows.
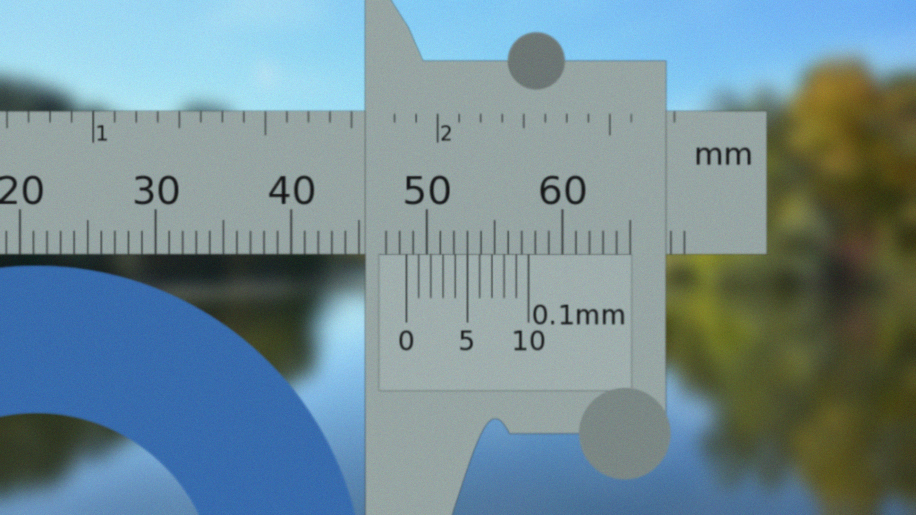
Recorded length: 48.5 mm
